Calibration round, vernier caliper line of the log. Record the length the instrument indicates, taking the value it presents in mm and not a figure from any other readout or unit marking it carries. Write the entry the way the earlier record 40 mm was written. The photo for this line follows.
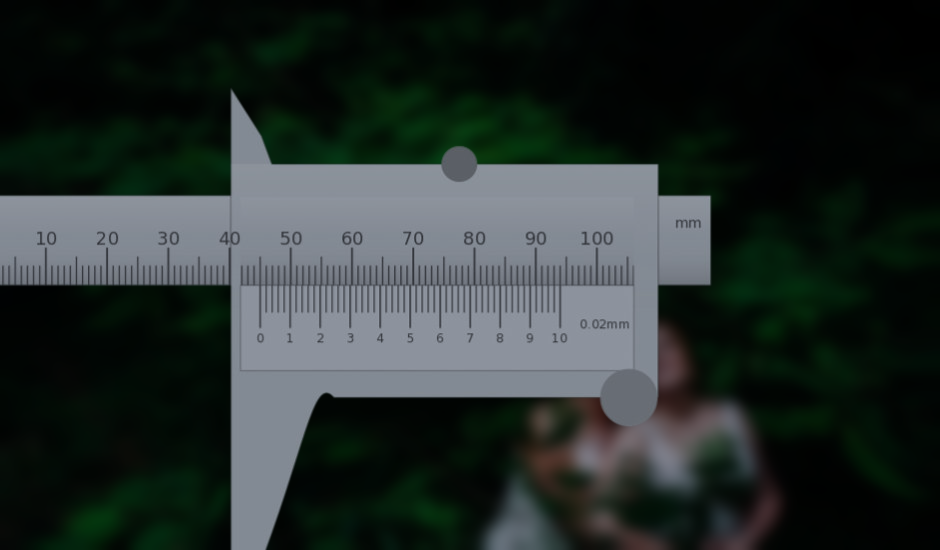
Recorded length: 45.0 mm
